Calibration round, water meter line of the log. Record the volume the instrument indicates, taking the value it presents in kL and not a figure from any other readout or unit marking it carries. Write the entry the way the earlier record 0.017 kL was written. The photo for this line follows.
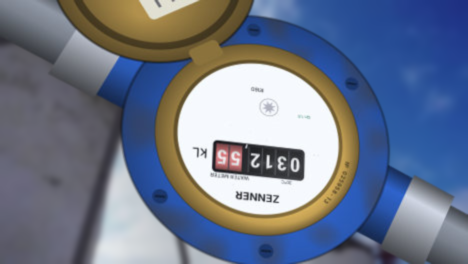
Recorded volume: 312.55 kL
